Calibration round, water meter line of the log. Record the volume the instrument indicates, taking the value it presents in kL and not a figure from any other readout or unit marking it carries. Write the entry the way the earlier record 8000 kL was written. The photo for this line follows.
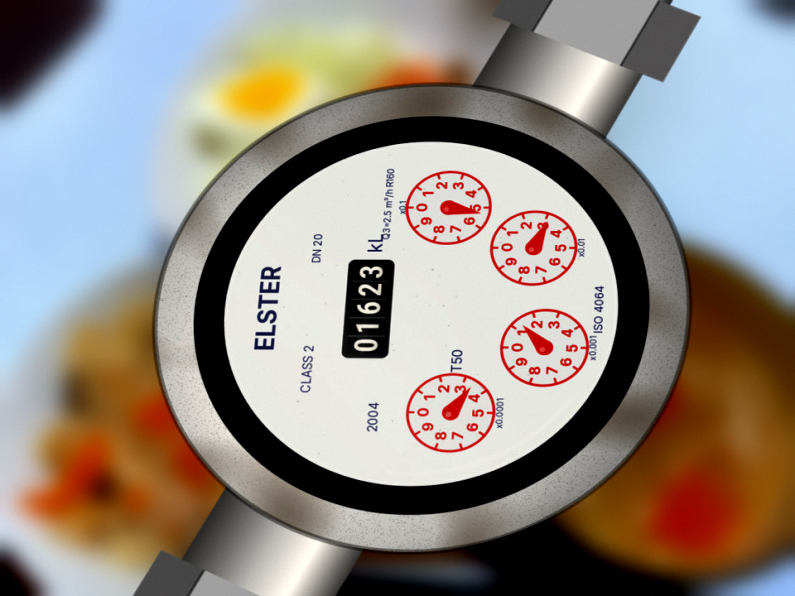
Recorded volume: 1623.5313 kL
